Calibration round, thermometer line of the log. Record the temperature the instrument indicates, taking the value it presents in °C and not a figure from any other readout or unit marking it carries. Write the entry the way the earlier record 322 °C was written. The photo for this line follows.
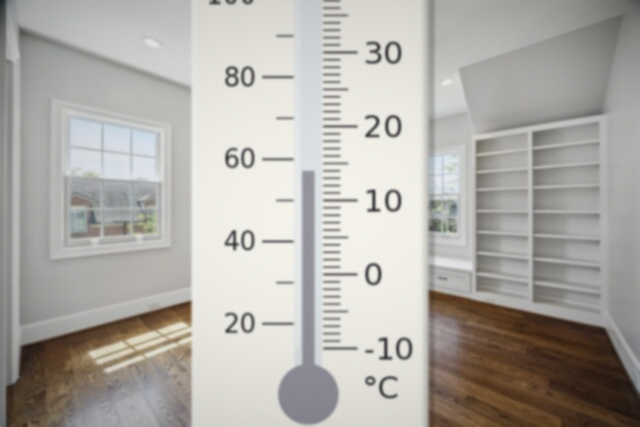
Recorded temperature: 14 °C
